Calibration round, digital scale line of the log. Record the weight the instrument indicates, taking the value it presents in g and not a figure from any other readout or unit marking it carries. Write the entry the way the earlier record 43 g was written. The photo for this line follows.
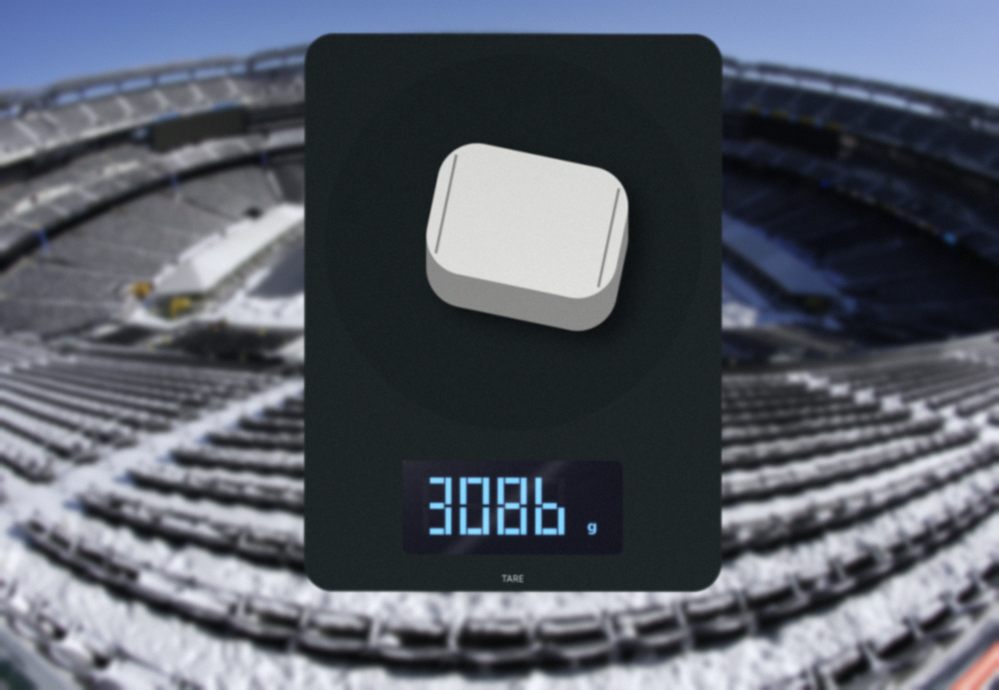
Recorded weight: 3086 g
